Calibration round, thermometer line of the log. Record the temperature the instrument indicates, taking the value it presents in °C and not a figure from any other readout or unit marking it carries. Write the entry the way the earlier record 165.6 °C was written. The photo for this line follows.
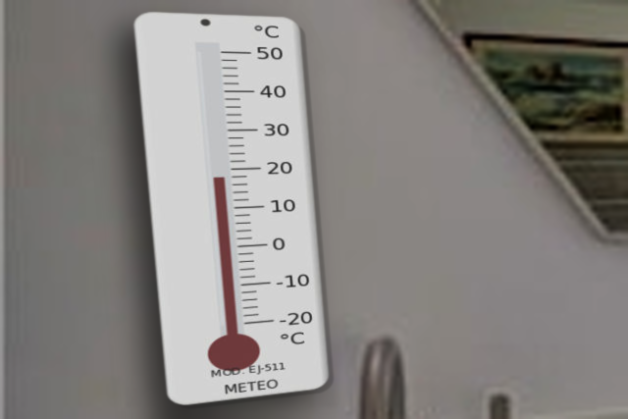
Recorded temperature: 18 °C
